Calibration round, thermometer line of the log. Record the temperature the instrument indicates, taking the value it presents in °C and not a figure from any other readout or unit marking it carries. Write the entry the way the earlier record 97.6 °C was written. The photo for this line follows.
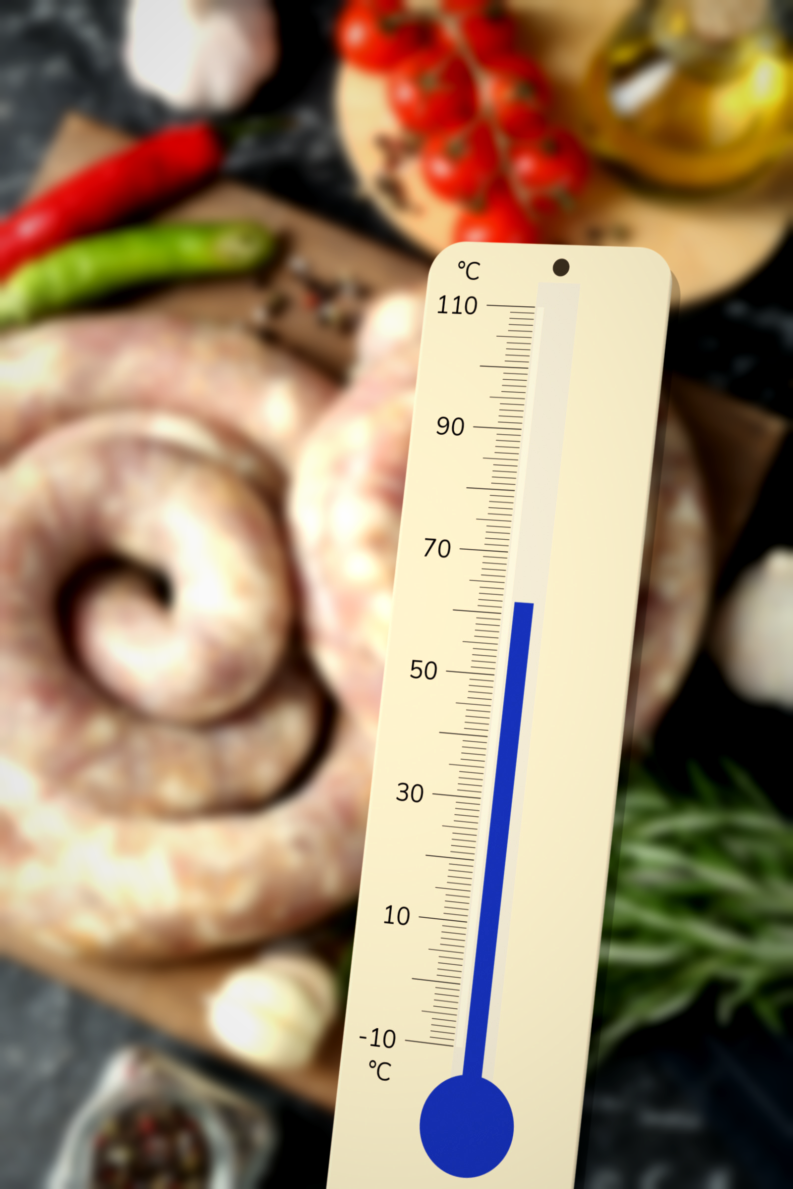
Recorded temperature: 62 °C
